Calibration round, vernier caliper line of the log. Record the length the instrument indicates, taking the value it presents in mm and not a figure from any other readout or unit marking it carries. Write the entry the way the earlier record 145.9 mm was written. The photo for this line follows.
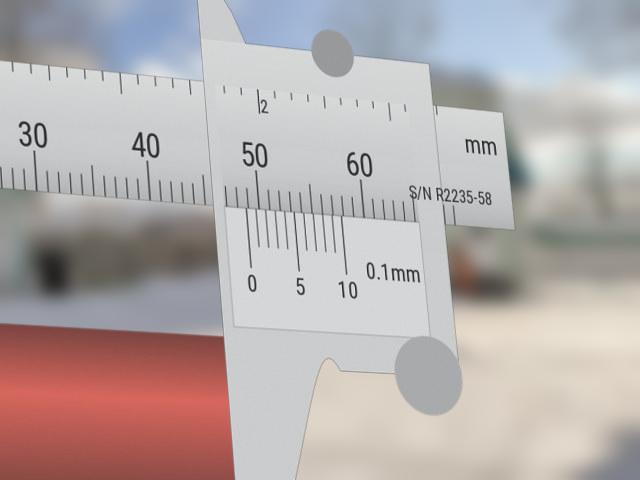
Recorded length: 48.8 mm
